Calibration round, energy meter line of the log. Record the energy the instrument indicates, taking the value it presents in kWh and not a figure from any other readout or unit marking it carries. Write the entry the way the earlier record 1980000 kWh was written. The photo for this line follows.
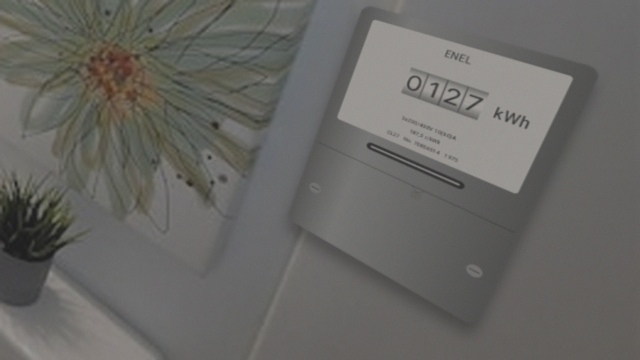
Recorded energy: 127 kWh
